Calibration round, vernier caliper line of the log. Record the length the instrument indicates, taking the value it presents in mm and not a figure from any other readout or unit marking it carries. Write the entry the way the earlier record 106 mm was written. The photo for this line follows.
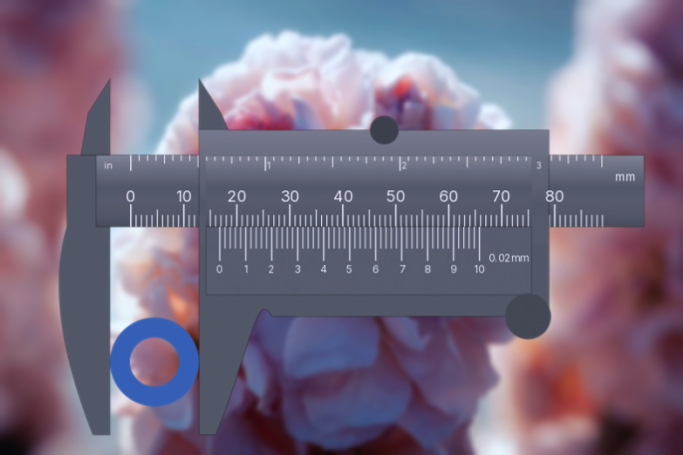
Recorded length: 16.8 mm
